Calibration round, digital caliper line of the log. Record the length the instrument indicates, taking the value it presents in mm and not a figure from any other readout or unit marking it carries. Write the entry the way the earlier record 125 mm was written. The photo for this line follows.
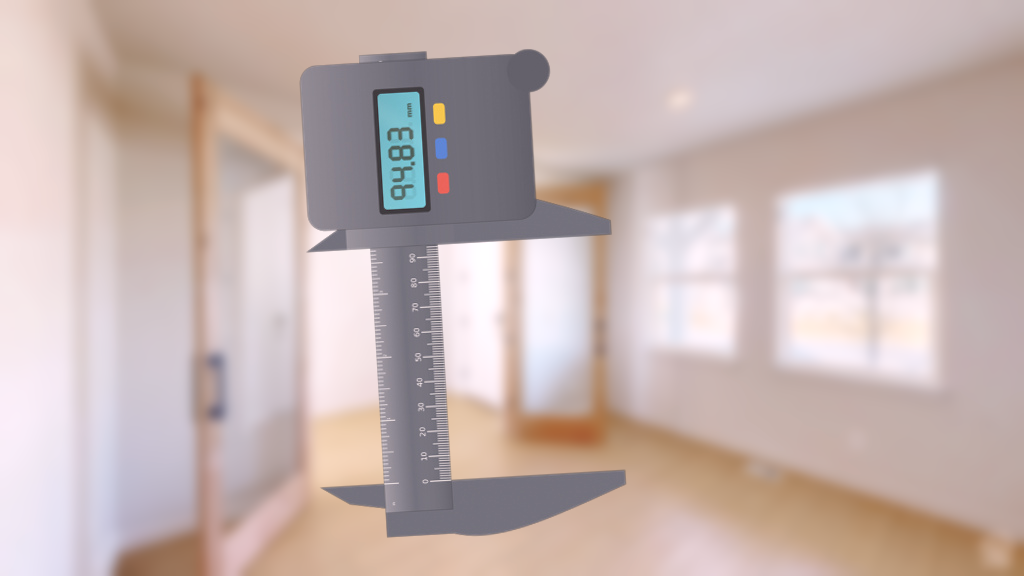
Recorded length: 94.83 mm
